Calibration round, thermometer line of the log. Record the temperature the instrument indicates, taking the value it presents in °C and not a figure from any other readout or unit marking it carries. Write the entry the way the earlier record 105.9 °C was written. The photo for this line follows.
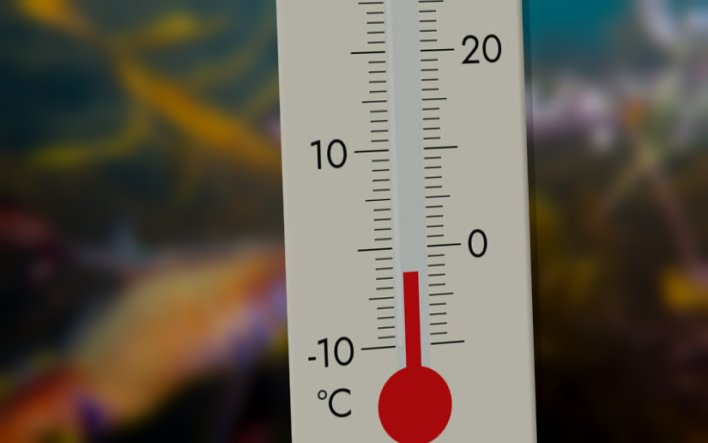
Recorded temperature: -2.5 °C
